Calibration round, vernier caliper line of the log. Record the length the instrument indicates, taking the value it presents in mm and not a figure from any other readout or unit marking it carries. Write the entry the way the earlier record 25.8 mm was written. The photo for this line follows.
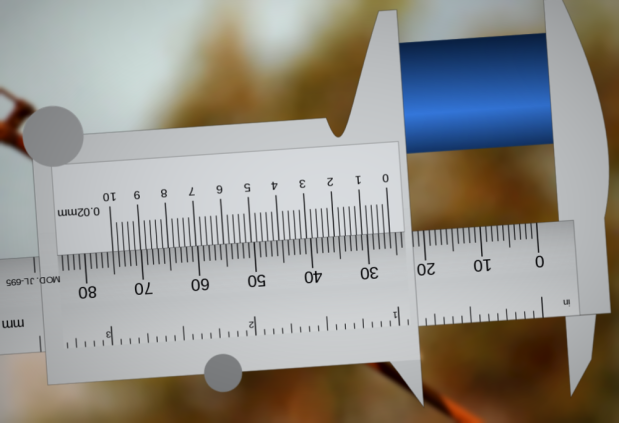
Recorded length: 26.0 mm
